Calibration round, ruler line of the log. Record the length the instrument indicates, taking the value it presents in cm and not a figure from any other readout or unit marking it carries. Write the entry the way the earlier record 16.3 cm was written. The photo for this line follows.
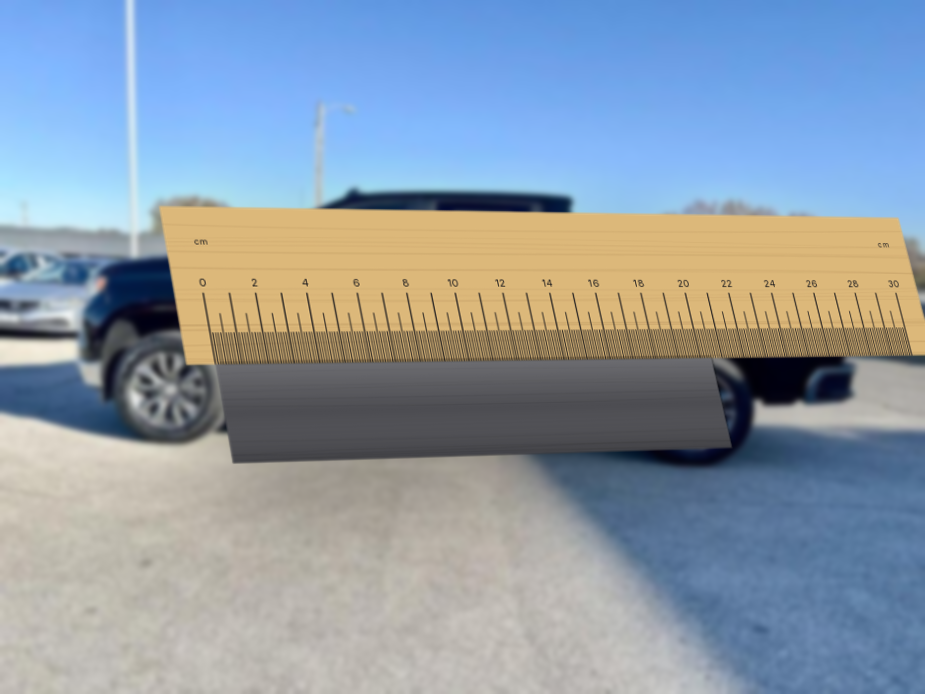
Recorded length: 20.5 cm
